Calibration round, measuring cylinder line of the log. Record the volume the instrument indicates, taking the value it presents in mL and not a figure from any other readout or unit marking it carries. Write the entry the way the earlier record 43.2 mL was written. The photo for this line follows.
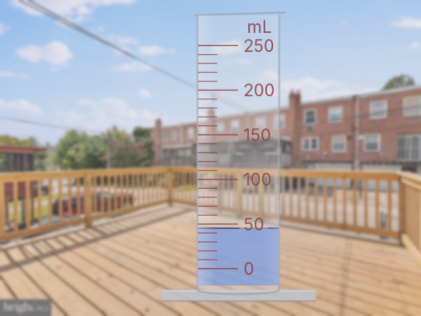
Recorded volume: 45 mL
